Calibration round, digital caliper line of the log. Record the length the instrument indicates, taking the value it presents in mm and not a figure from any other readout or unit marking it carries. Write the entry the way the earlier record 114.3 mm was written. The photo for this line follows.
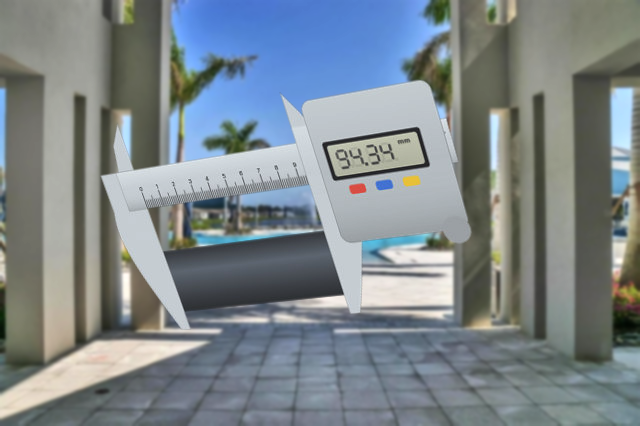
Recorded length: 94.34 mm
